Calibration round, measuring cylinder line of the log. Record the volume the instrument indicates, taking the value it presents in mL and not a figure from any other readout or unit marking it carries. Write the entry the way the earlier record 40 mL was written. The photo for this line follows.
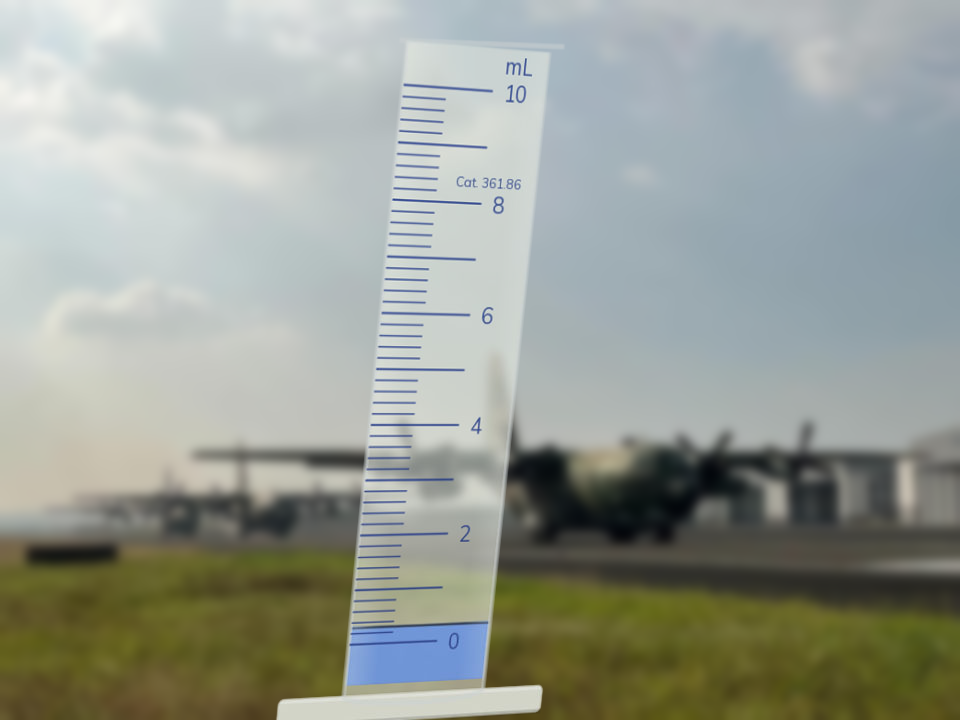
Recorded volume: 0.3 mL
